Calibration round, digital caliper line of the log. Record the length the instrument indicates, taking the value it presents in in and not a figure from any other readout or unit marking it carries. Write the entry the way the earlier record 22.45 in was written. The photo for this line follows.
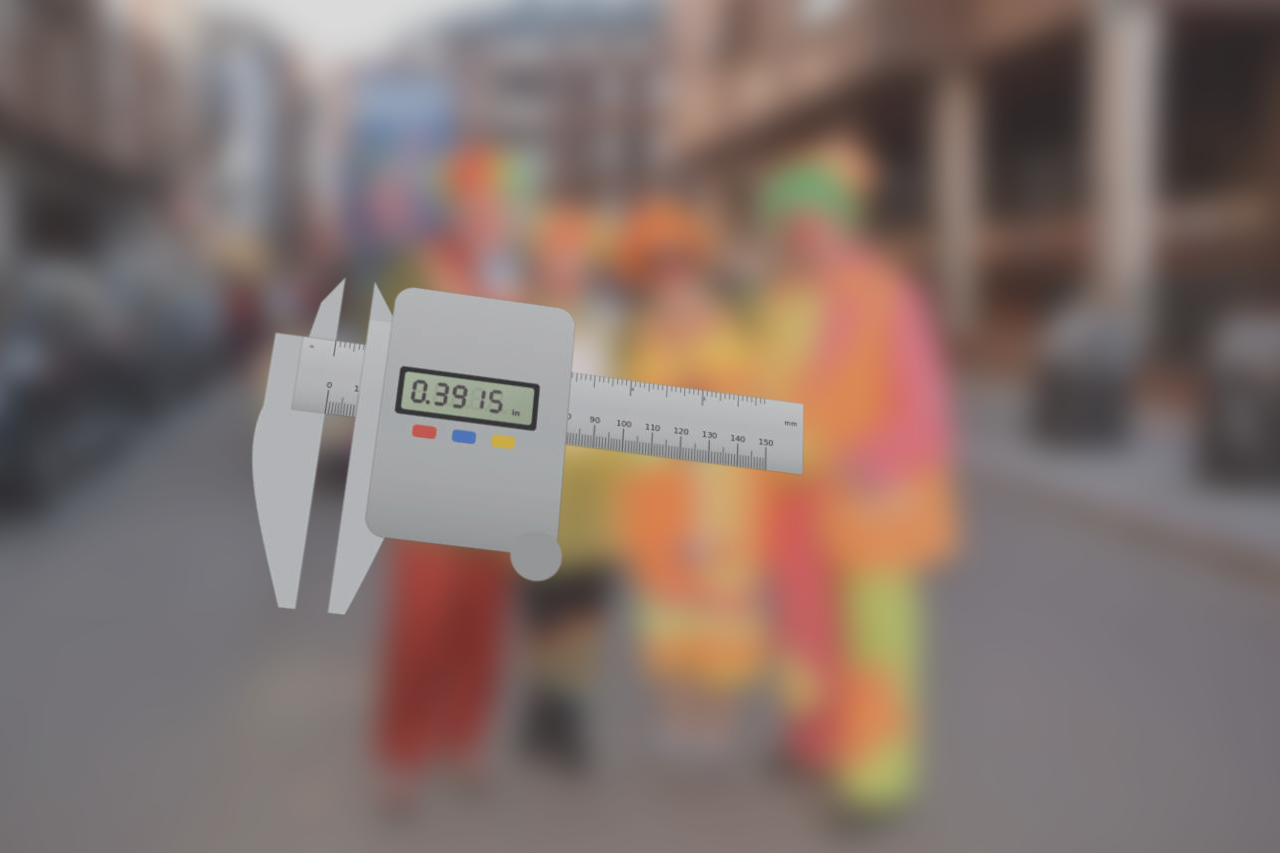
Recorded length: 0.3915 in
